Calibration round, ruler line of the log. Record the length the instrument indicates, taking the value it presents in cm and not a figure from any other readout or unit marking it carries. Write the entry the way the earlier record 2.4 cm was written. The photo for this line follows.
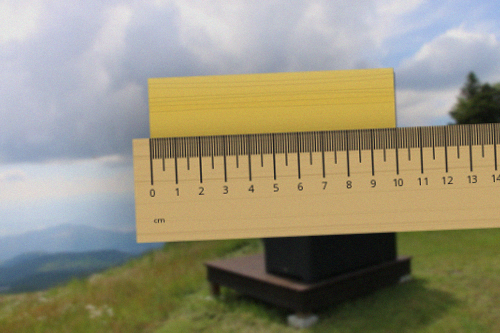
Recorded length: 10 cm
